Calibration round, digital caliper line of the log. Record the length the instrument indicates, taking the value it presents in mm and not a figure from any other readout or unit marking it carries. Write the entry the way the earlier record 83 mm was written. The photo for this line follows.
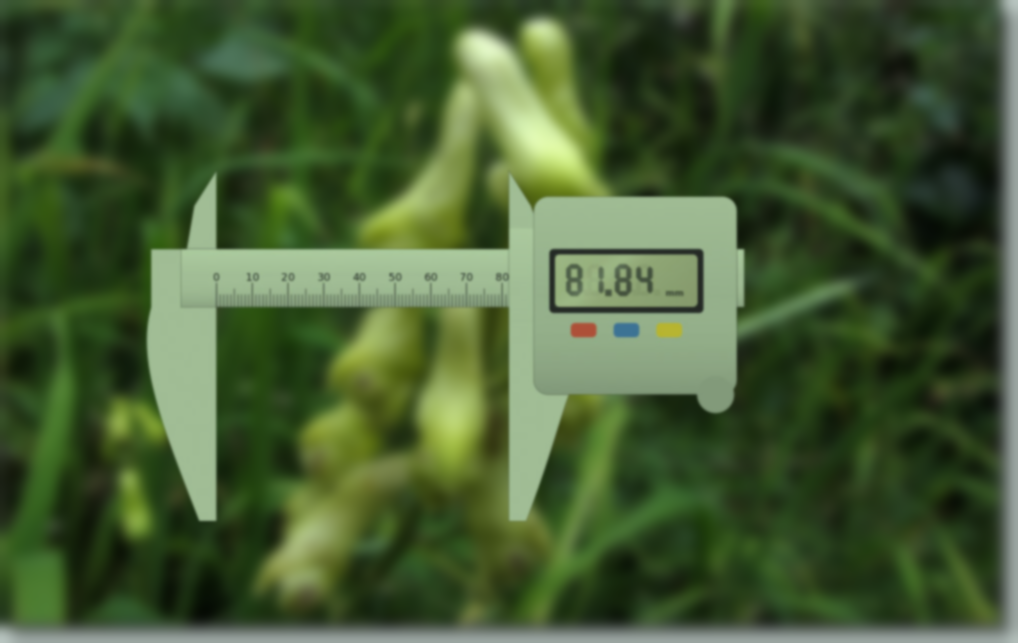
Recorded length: 81.84 mm
